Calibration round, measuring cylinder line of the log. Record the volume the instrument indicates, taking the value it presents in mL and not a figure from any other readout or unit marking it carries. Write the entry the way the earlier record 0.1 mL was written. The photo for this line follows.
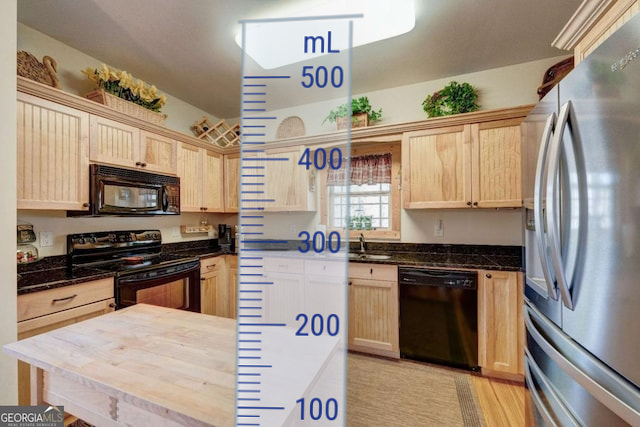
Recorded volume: 290 mL
